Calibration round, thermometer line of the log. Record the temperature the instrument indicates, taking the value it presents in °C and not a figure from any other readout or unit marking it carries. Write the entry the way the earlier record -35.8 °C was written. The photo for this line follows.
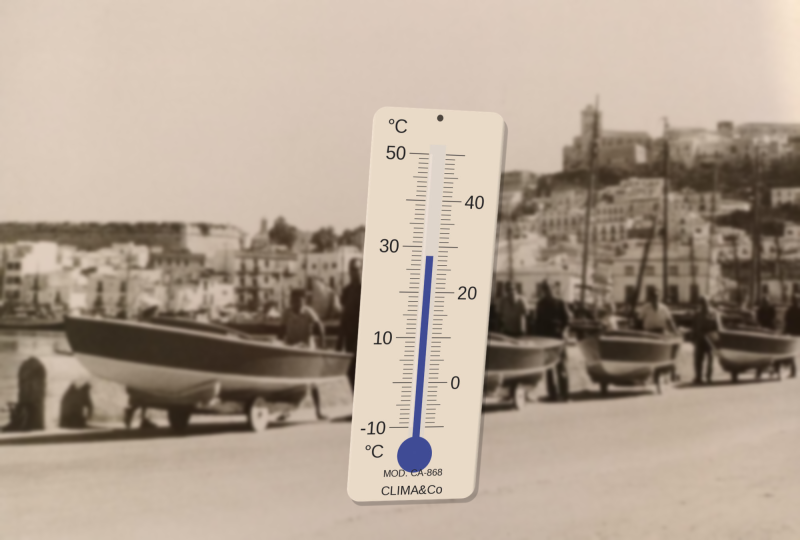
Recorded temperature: 28 °C
